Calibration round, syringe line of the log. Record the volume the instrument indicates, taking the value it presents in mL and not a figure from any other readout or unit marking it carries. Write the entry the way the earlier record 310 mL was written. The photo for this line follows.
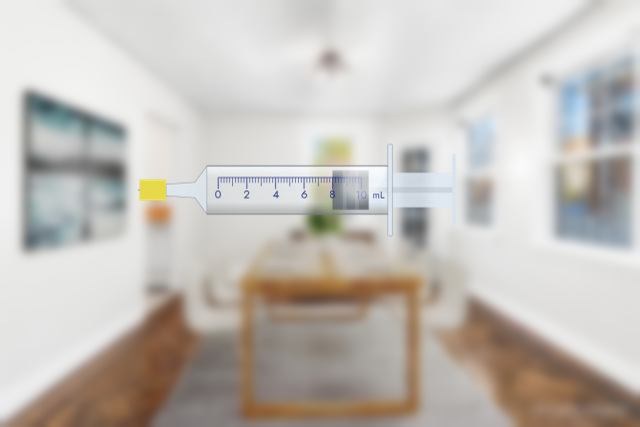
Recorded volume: 8 mL
